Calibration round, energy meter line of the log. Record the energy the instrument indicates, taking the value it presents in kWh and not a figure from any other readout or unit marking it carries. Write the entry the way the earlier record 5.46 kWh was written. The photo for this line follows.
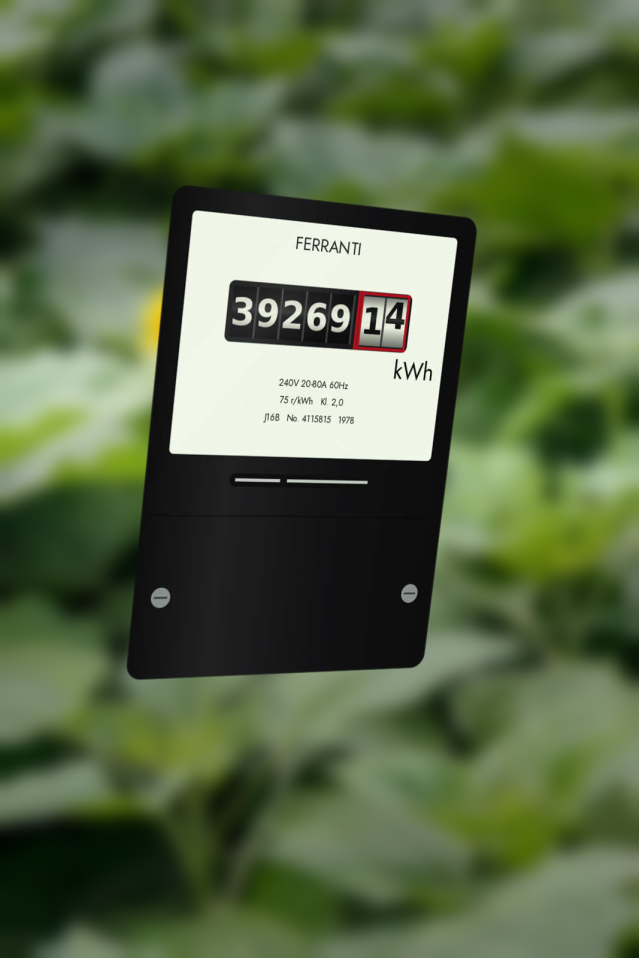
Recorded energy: 39269.14 kWh
